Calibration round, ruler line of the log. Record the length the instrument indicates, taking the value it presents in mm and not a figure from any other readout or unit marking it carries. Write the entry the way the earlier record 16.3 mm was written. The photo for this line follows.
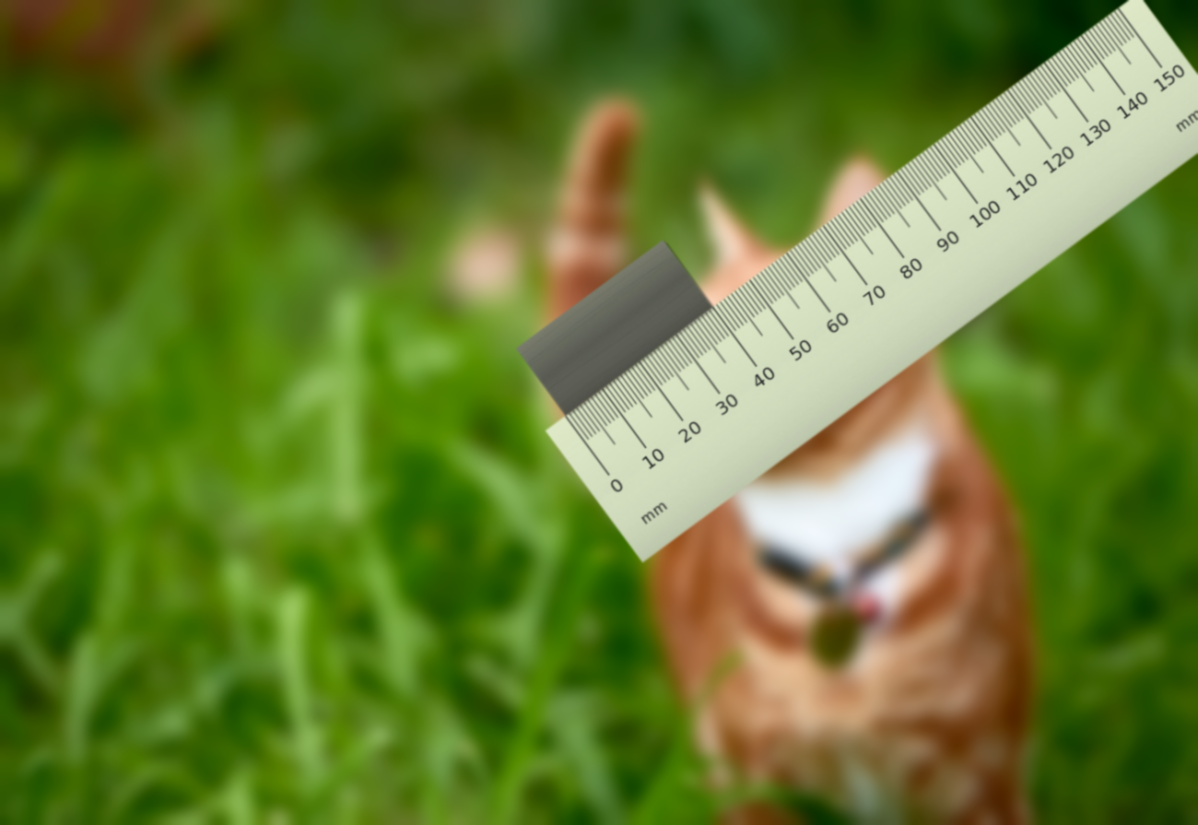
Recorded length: 40 mm
